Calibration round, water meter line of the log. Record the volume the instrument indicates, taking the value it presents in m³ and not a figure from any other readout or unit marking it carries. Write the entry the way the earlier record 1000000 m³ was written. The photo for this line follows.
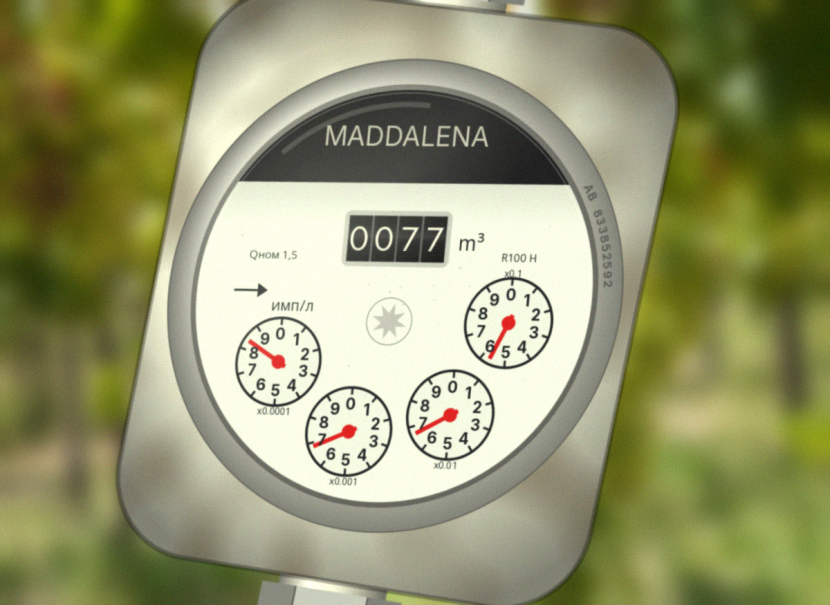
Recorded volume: 77.5668 m³
